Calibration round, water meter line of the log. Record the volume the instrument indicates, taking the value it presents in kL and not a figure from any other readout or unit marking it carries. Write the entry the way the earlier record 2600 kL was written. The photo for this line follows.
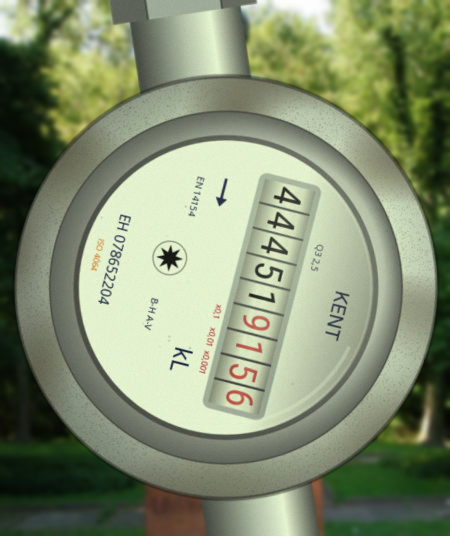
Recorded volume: 44451.9156 kL
